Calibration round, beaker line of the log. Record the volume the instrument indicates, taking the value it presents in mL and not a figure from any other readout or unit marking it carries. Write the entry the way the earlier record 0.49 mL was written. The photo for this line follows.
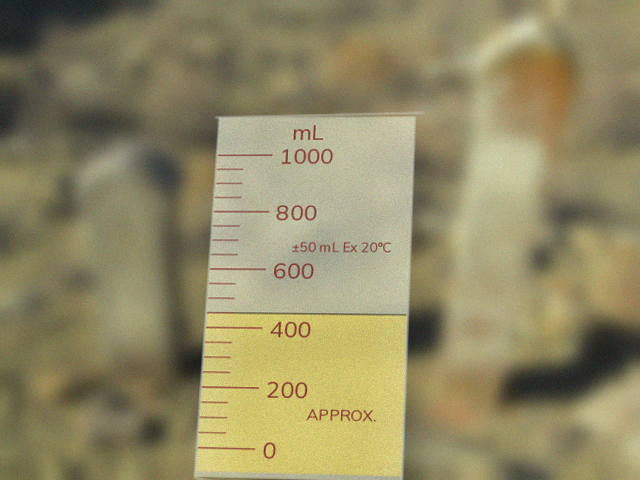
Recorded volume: 450 mL
